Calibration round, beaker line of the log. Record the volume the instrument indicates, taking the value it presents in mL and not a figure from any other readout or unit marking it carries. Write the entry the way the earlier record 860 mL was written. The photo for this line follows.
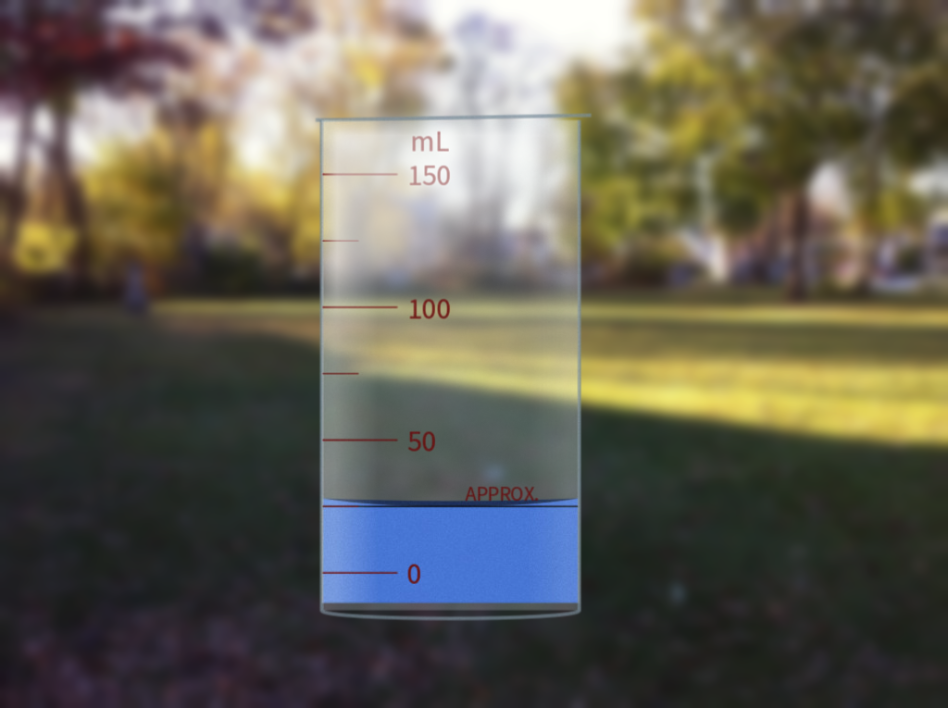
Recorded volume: 25 mL
